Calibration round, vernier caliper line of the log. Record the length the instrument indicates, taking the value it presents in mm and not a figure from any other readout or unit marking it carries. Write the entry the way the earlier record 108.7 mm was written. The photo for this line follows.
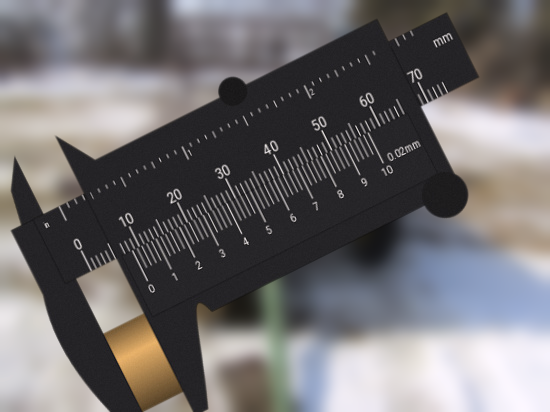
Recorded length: 8.5 mm
